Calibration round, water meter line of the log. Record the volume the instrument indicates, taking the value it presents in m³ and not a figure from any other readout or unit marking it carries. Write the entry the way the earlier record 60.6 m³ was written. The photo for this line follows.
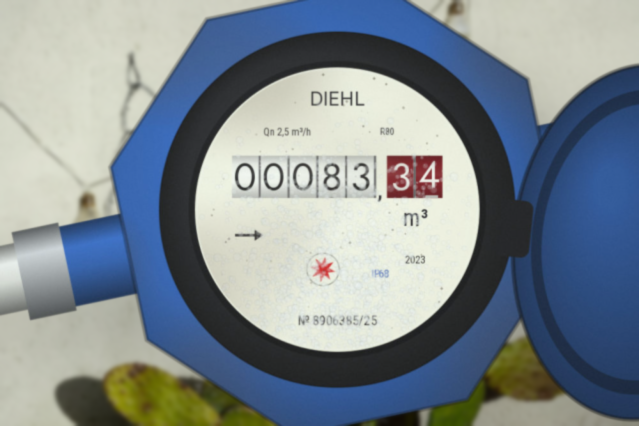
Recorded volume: 83.34 m³
